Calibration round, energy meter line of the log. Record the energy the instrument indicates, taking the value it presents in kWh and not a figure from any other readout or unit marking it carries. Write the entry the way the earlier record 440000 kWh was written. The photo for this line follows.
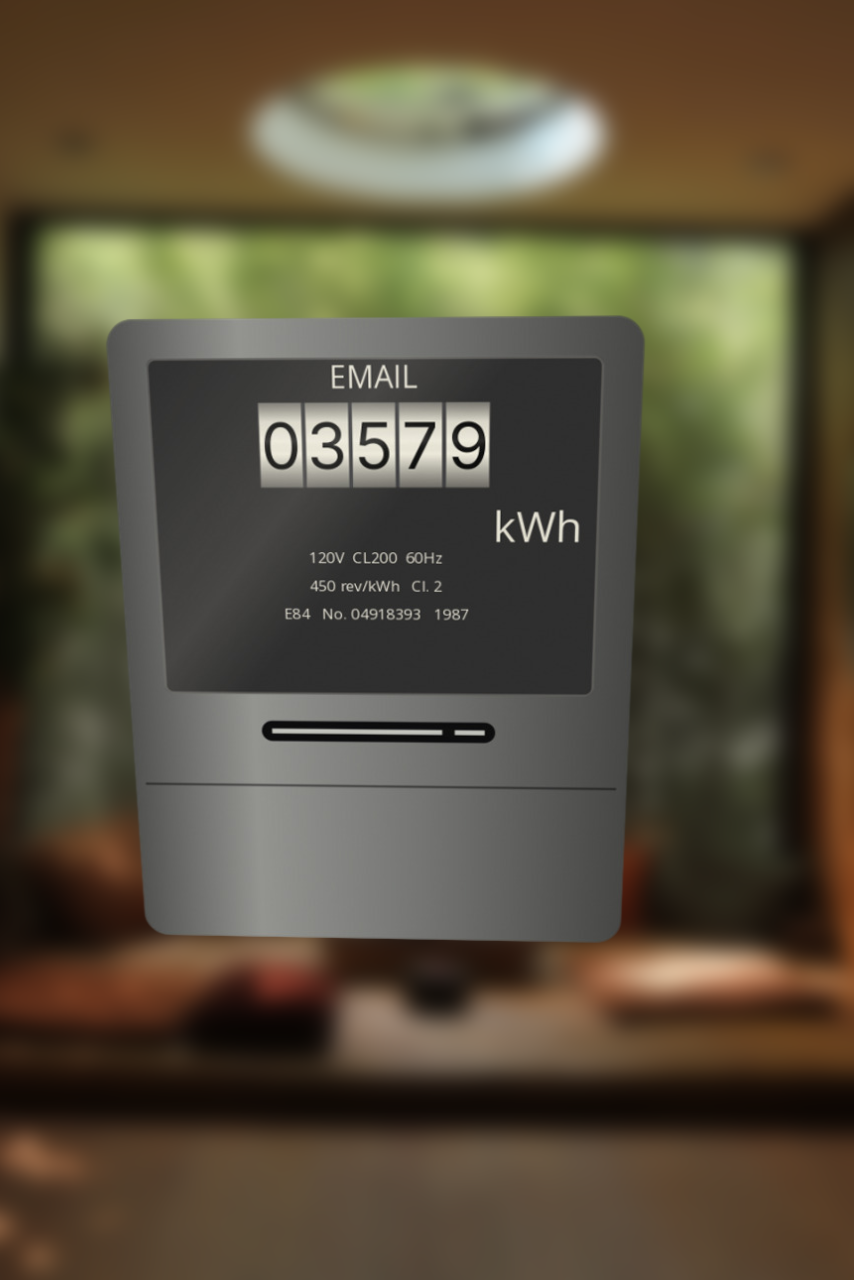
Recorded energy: 3579 kWh
